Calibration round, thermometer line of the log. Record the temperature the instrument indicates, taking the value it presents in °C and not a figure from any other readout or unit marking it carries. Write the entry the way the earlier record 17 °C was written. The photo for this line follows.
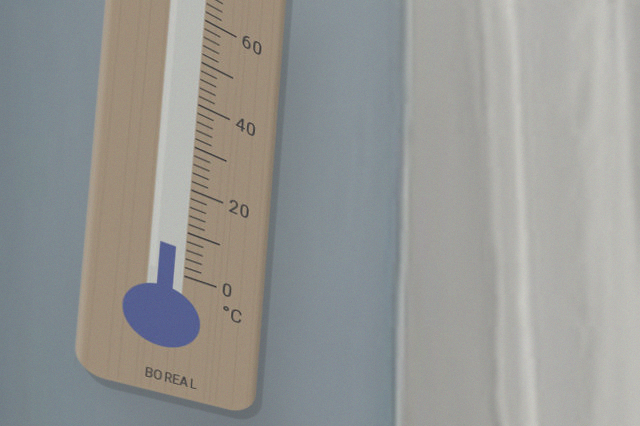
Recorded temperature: 6 °C
